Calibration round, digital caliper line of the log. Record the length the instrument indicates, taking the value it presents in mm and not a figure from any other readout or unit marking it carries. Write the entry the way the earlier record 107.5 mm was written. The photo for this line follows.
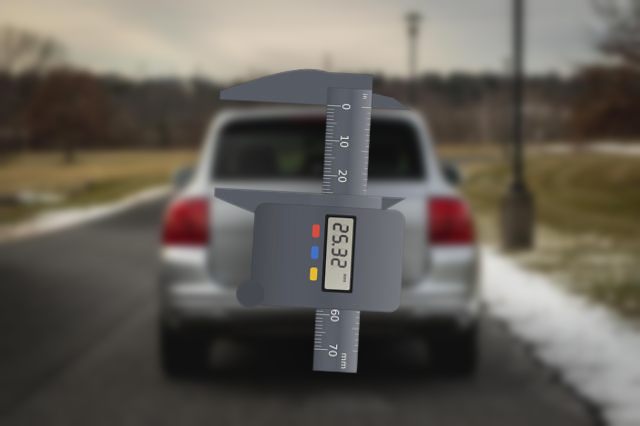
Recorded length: 25.32 mm
